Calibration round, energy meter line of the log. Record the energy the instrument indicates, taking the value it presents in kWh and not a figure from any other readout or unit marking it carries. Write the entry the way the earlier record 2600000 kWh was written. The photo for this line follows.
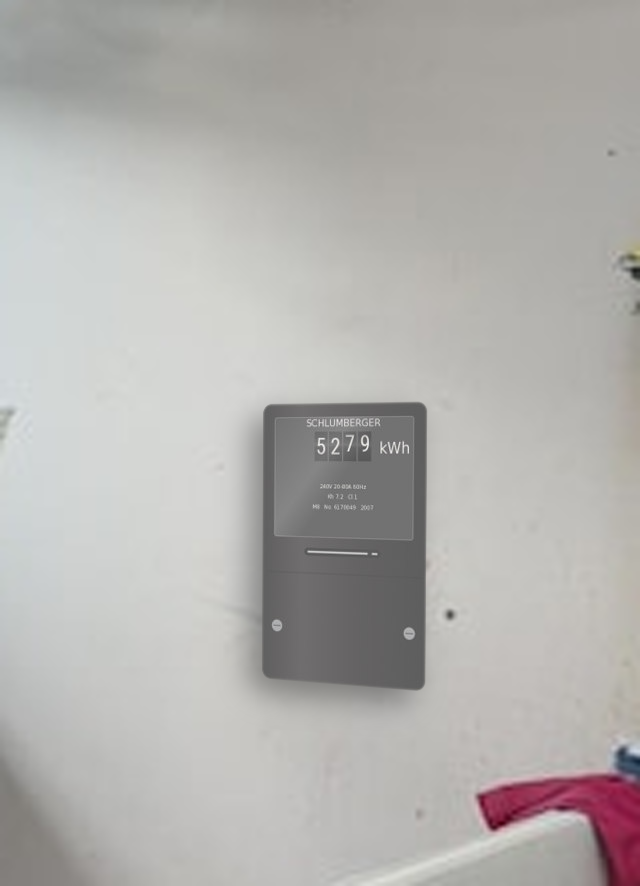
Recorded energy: 5279 kWh
